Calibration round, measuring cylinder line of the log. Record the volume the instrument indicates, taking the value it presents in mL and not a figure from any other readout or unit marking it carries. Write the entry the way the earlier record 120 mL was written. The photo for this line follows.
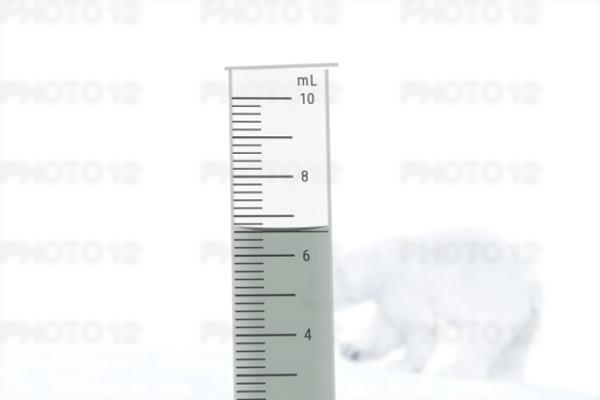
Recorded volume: 6.6 mL
